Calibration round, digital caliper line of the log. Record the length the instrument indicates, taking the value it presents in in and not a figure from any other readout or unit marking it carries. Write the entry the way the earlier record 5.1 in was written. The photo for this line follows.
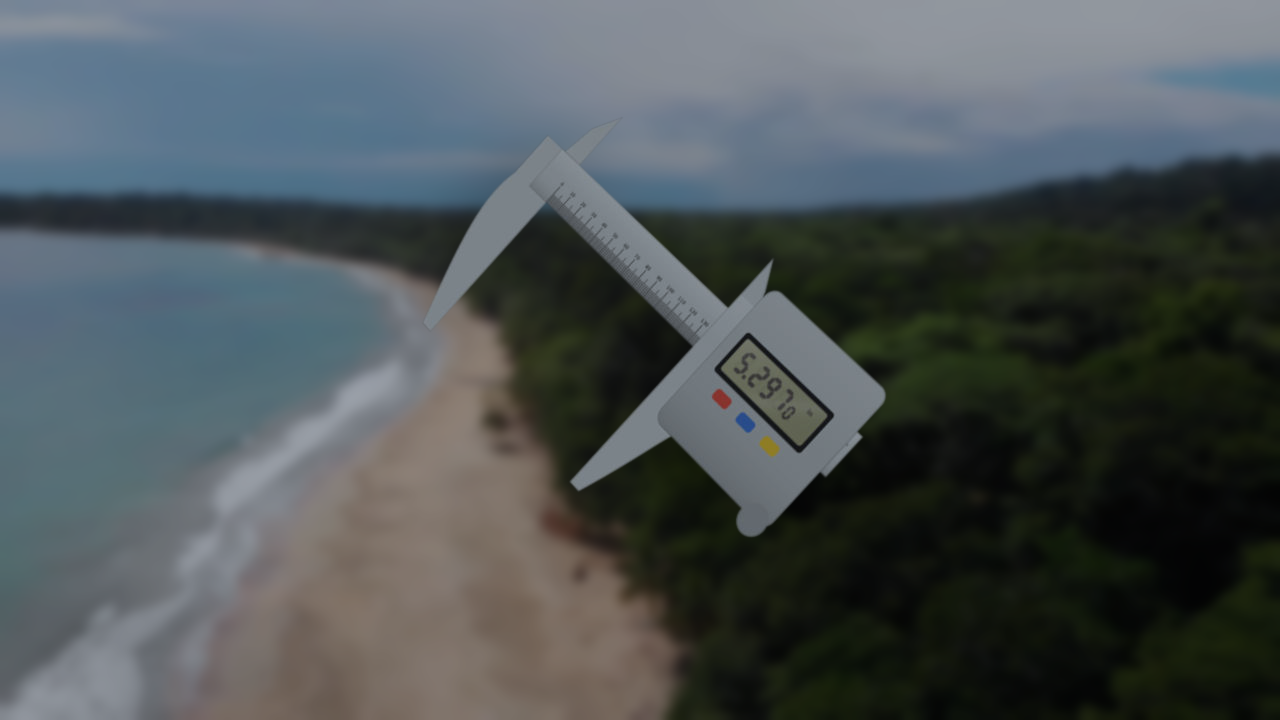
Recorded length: 5.2970 in
